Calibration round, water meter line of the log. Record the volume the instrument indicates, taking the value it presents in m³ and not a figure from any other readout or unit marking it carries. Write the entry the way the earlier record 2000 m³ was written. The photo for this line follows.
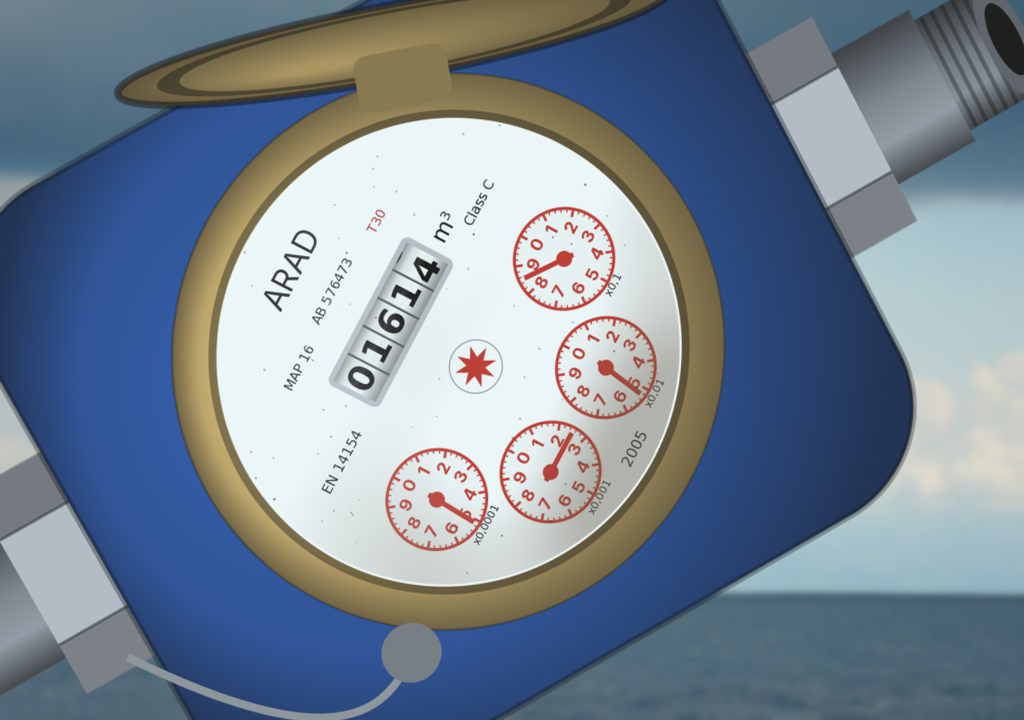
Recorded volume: 1613.8525 m³
